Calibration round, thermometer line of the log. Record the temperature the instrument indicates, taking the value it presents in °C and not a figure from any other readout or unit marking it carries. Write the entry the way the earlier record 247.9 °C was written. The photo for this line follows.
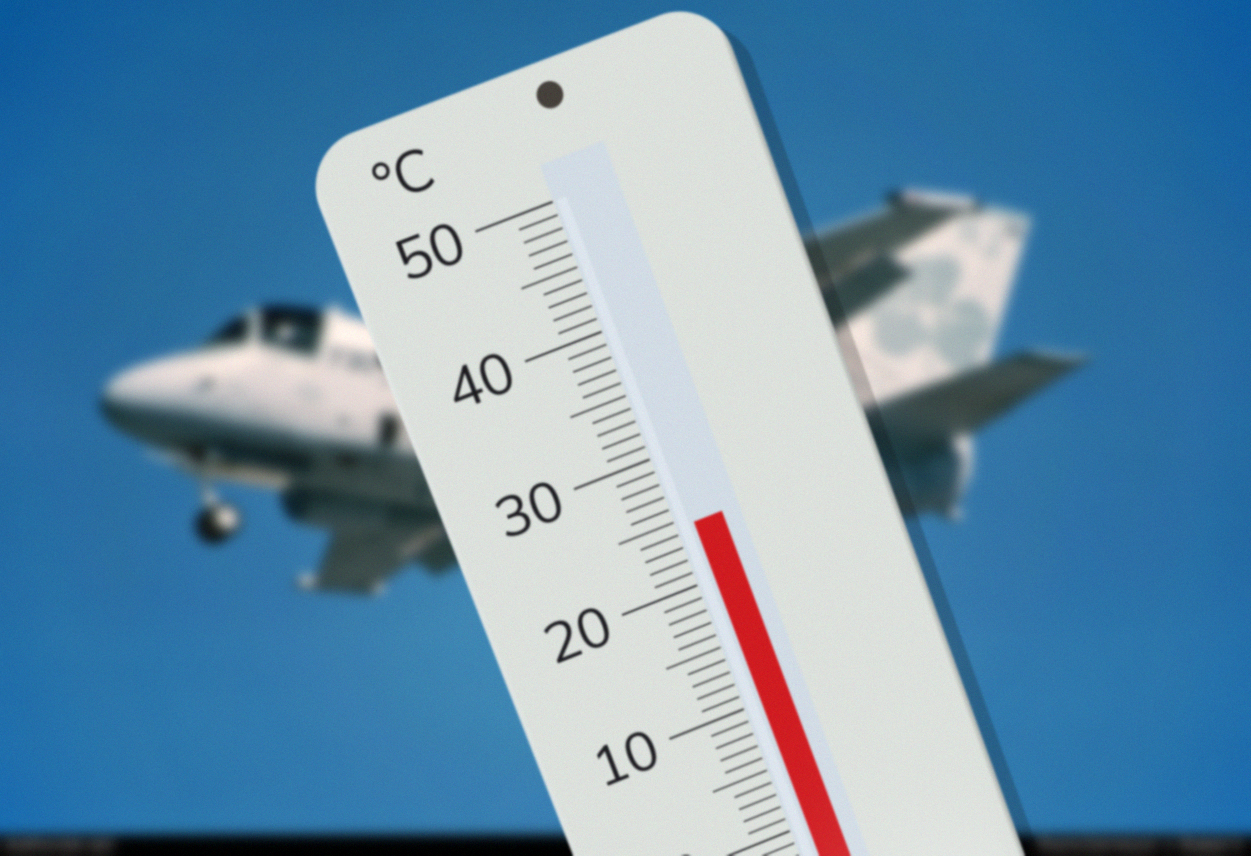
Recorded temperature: 24.5 °C
